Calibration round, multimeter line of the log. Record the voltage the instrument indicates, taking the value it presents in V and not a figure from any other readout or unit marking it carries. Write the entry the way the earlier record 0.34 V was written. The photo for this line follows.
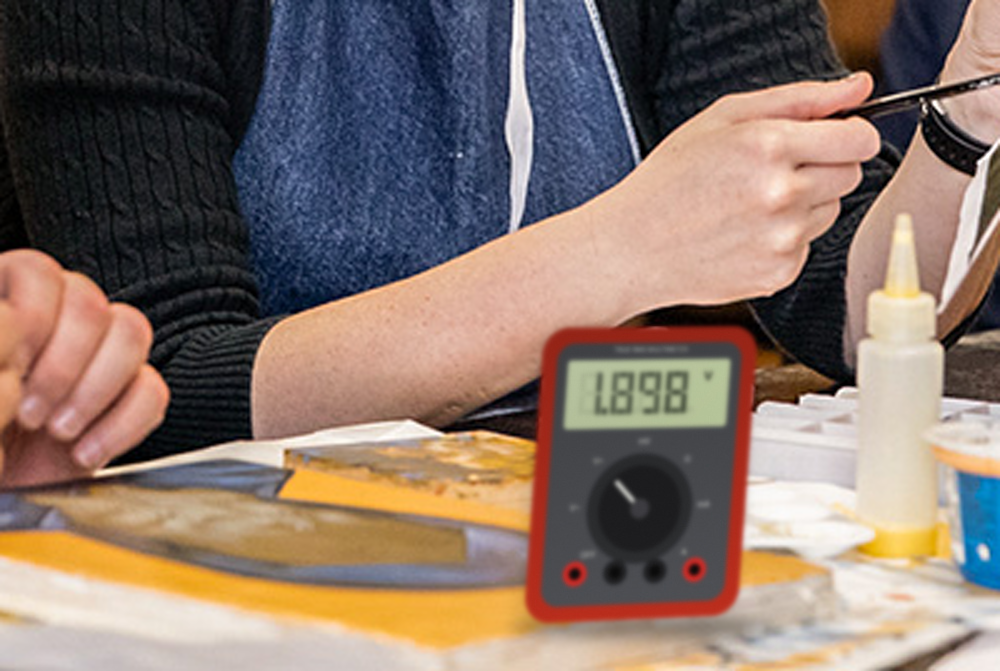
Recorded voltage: 1.898 V
